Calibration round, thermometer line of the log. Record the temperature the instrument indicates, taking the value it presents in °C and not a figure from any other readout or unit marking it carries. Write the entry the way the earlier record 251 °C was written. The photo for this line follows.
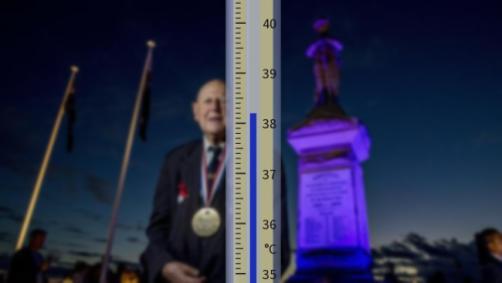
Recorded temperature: 38.2 °C
